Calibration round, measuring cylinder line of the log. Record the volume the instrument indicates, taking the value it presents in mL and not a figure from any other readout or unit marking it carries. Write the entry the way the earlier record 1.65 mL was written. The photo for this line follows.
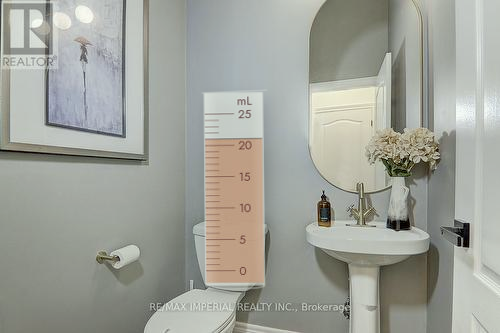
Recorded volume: 21 mL
